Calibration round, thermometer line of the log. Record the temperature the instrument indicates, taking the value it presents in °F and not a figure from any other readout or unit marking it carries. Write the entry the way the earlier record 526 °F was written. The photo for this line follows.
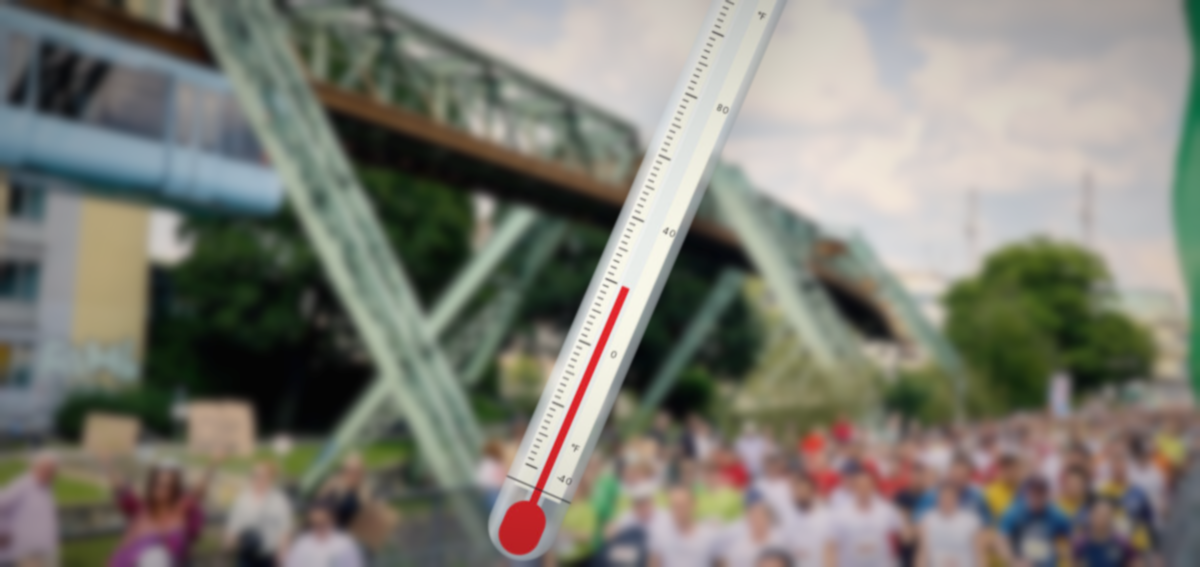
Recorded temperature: 20 °F
